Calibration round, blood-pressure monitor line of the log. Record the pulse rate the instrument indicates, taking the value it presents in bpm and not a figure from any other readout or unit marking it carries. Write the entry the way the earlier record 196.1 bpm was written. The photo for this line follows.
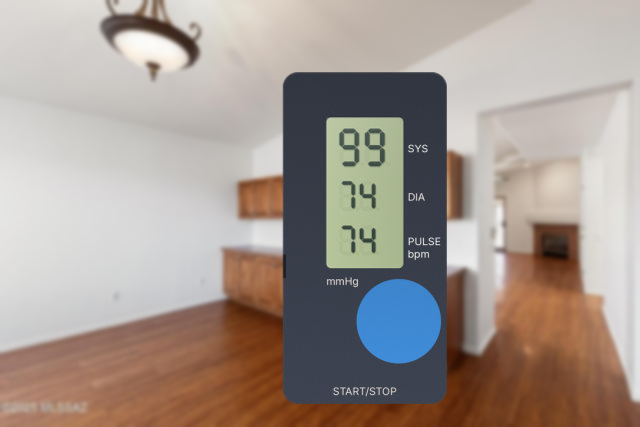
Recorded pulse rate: 74 bpm
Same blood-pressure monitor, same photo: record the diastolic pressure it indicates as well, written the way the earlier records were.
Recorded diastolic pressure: 74 mmHg
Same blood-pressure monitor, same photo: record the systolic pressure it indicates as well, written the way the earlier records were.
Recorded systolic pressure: 99 mmHg
